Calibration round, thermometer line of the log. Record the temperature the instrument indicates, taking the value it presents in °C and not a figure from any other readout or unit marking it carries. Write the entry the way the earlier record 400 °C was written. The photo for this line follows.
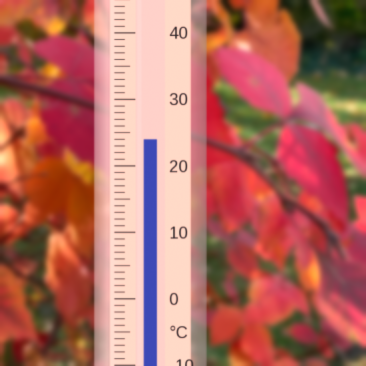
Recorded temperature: 24 °C
